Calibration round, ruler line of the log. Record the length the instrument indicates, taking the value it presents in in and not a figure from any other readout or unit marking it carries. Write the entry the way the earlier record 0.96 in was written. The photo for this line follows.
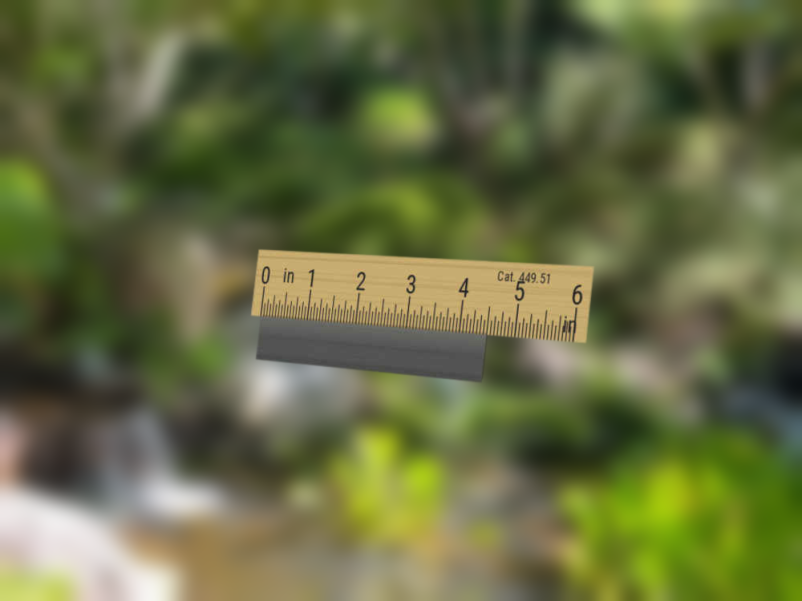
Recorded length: 4.5 in
